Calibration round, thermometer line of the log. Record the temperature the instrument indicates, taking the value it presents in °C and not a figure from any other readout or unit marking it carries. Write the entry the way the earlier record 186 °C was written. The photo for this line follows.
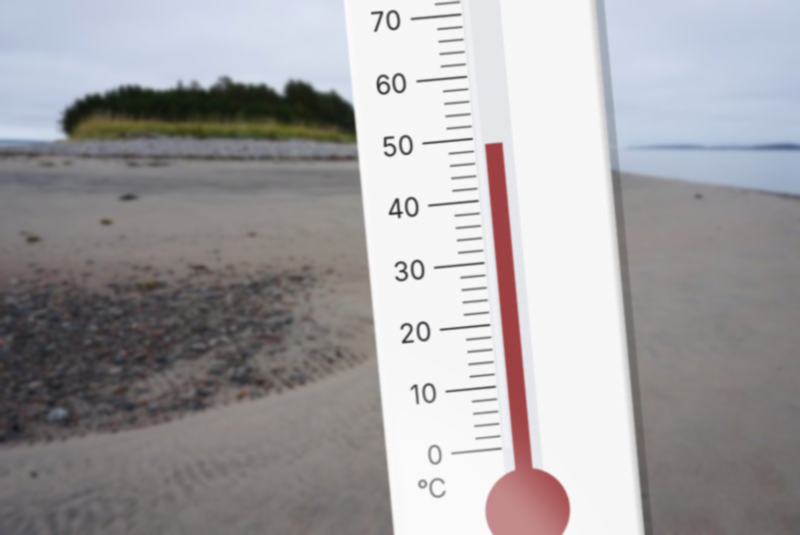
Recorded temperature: 49 °C
